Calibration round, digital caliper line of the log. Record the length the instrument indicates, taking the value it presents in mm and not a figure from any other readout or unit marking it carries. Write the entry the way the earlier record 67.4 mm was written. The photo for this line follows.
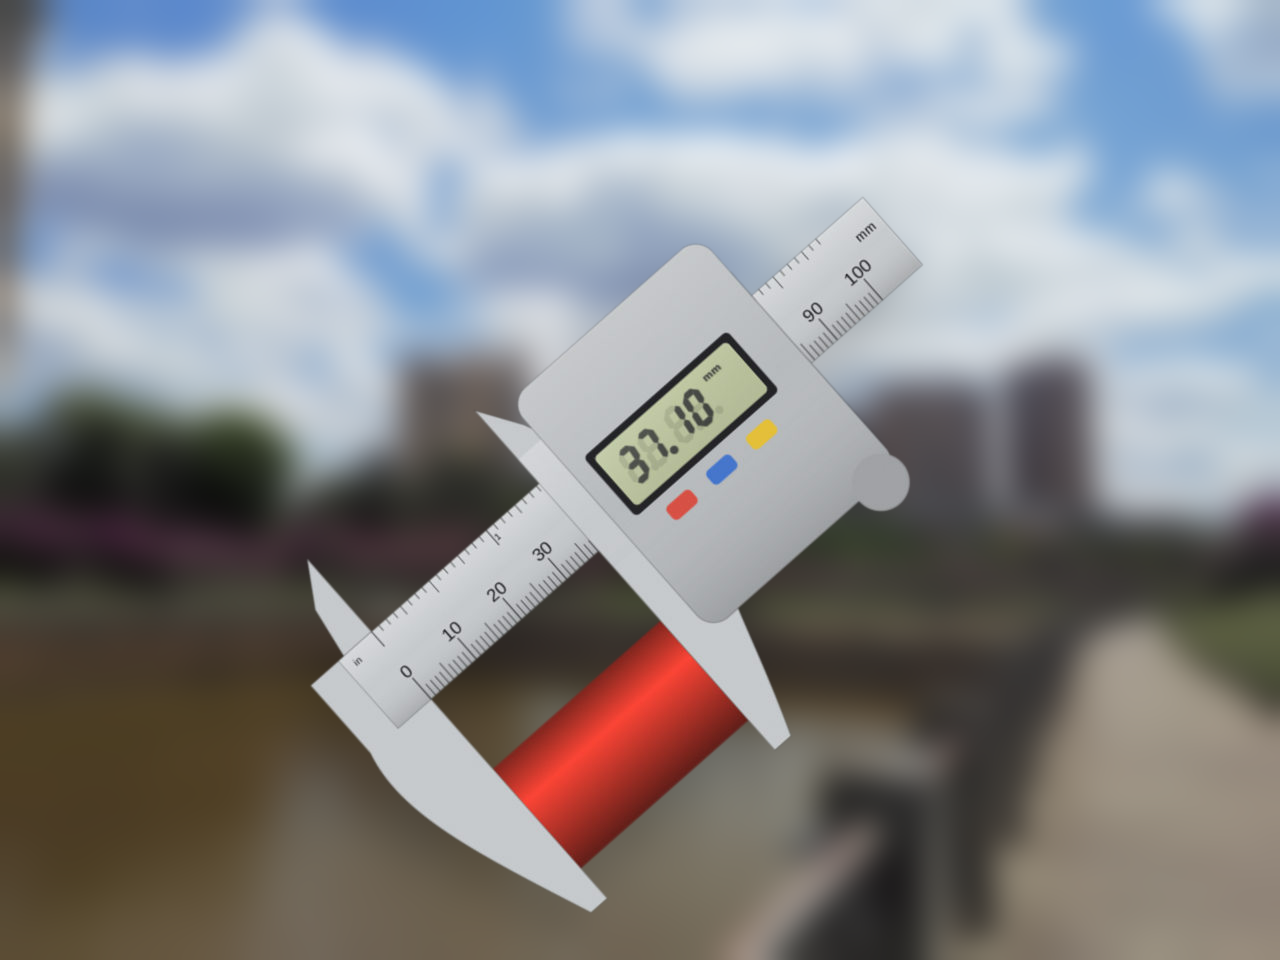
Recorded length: 37.10 mm
